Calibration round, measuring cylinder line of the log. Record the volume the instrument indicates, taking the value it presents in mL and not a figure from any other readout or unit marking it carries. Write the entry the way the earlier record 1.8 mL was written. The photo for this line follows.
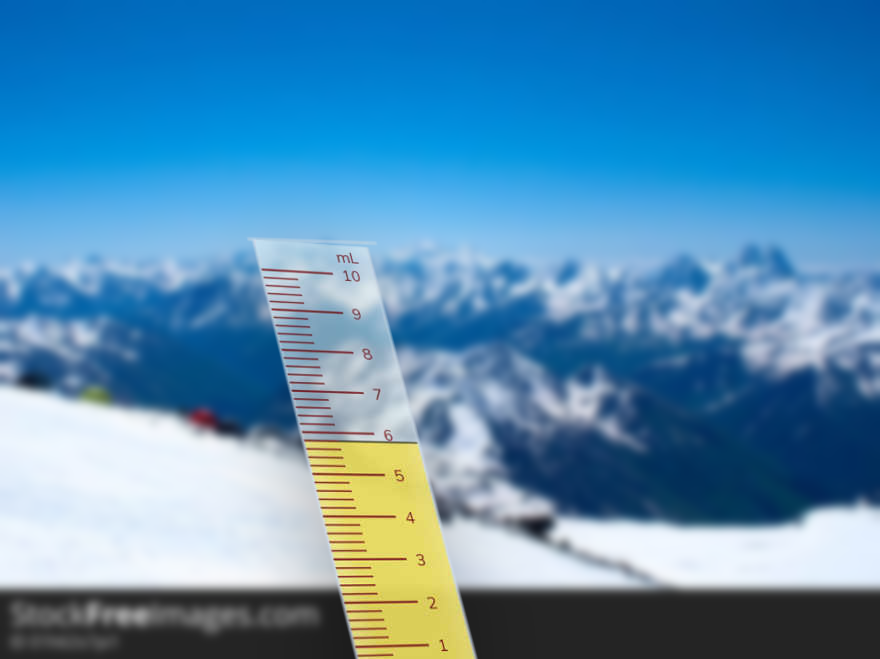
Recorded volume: 5.8 mL
